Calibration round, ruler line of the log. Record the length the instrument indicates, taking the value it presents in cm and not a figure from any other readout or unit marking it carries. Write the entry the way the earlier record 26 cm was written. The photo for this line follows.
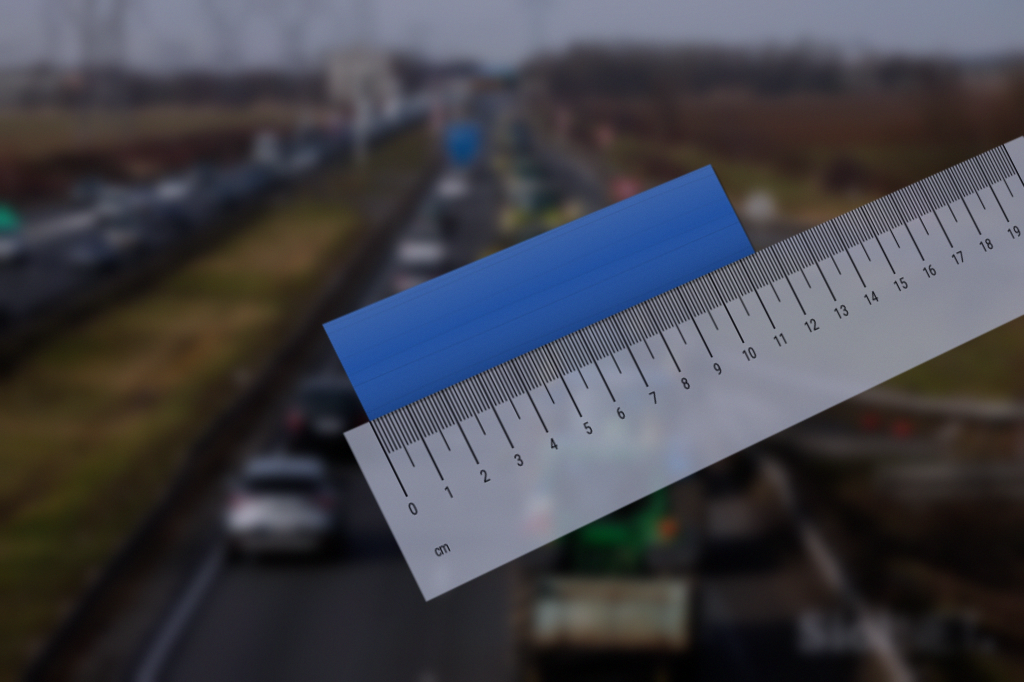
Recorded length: 11.5 cm
